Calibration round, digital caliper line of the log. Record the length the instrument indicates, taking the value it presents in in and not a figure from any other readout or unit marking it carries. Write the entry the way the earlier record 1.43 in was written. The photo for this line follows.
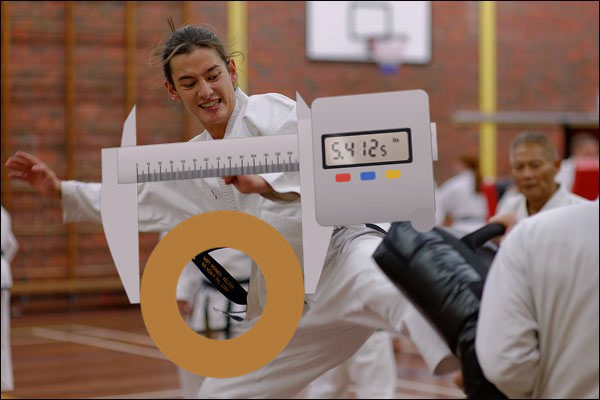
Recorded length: 5.4125 in
